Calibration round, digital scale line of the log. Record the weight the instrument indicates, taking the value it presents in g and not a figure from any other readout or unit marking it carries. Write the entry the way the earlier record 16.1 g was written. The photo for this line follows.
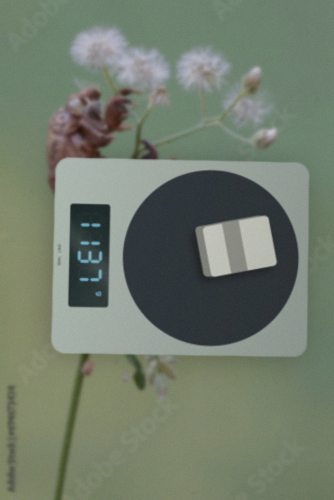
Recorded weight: 1137 g
